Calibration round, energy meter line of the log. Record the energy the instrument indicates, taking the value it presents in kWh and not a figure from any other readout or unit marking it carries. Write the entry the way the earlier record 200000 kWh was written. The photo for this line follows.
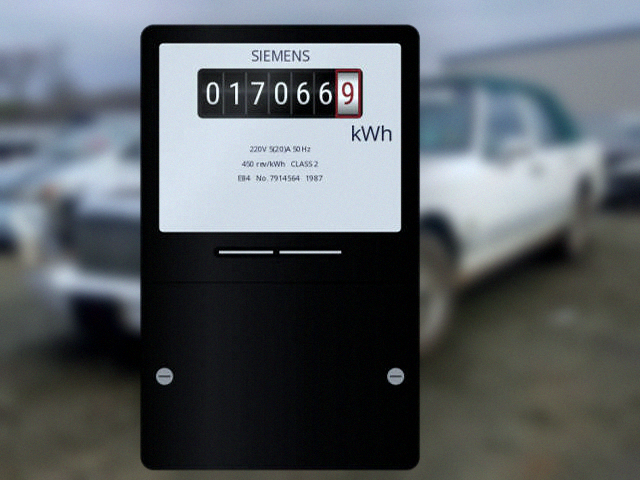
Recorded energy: 17066.9 kWh
